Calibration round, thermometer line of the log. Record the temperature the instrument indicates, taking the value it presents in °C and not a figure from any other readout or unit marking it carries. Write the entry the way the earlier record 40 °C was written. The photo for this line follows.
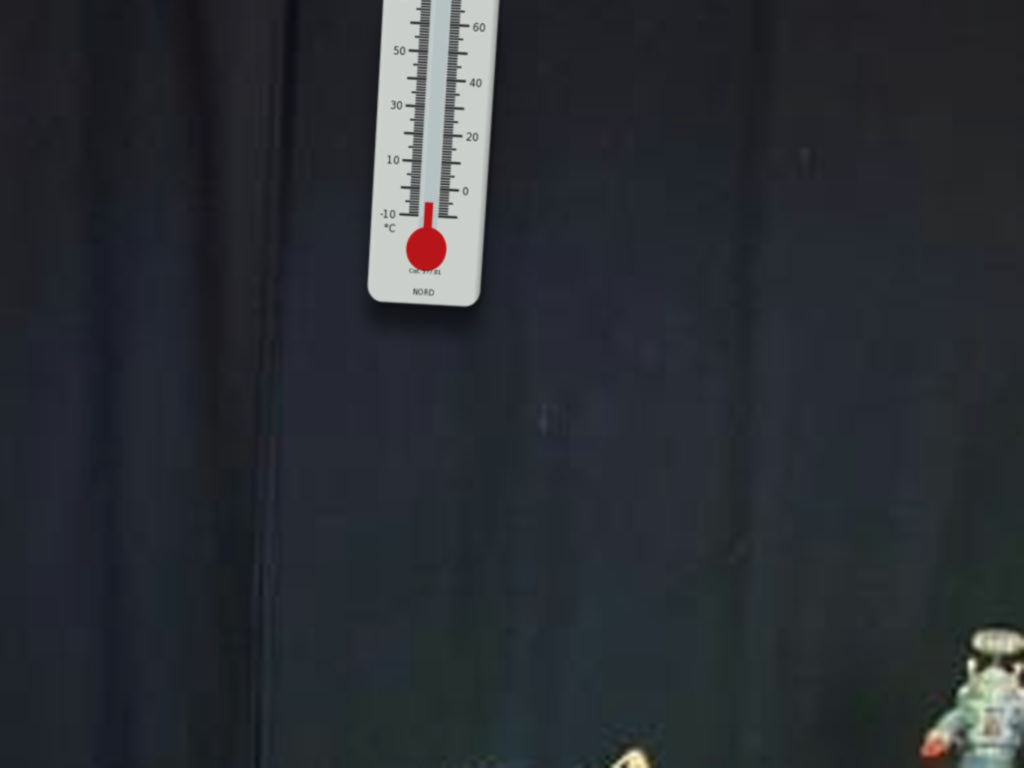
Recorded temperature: -5 °C
